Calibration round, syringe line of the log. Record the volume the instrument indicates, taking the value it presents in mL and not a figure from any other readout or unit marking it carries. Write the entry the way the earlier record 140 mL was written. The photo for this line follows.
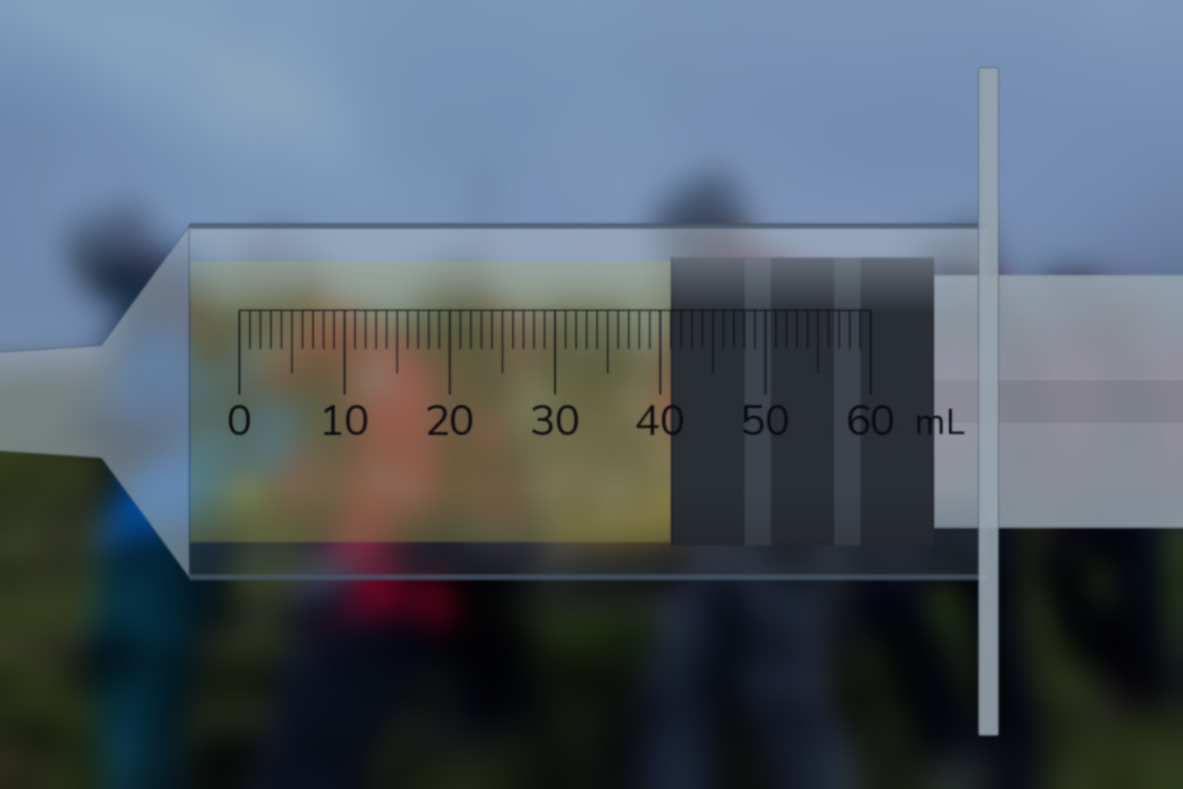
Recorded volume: 41 mL
